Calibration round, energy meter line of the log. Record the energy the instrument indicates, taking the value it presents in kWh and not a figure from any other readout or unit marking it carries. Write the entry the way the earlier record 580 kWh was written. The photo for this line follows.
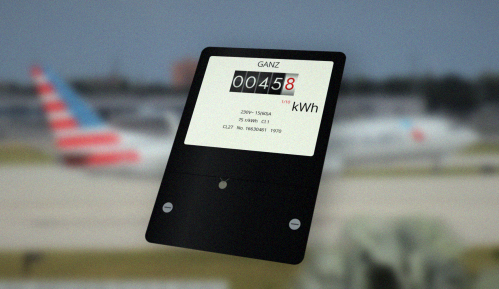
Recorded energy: 45.8 kWh
